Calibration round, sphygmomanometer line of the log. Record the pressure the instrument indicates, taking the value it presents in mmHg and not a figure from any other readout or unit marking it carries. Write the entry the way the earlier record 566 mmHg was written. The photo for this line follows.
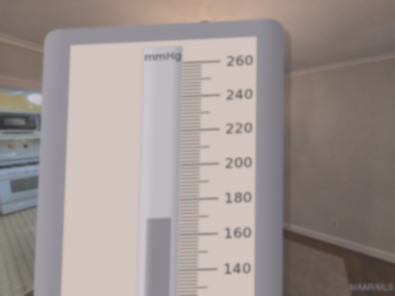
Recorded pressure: 170 mmHg
